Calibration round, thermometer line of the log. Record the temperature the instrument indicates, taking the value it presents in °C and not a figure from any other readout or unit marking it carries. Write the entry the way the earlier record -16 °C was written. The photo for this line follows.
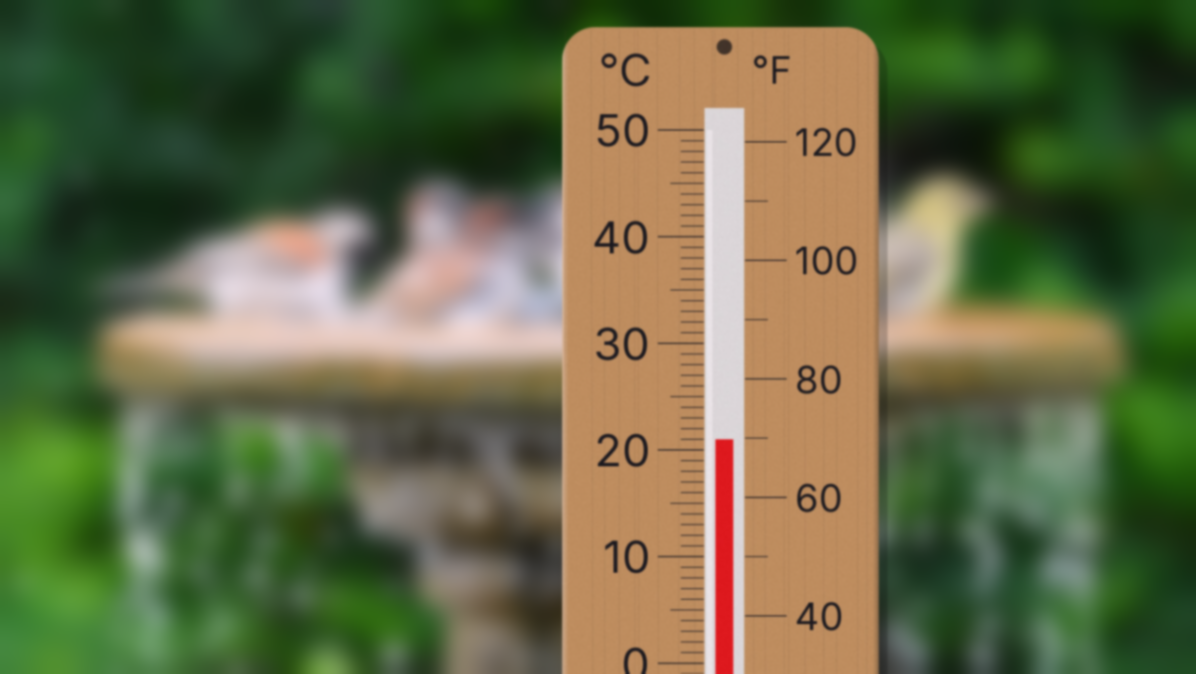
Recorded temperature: 21 °C
